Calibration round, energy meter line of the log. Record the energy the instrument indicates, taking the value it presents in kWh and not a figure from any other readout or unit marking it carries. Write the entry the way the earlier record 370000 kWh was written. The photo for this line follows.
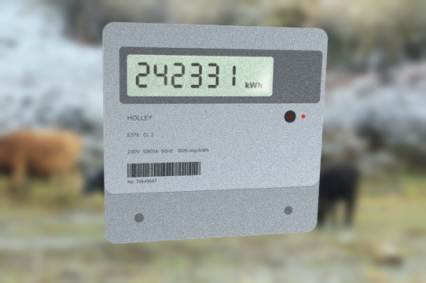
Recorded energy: 242331 kWh
